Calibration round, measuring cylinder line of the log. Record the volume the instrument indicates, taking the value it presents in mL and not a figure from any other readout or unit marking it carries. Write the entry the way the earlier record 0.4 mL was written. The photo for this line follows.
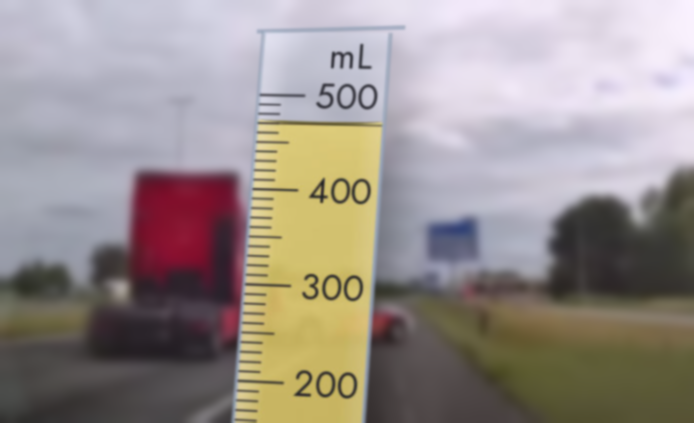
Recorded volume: 470 mL
